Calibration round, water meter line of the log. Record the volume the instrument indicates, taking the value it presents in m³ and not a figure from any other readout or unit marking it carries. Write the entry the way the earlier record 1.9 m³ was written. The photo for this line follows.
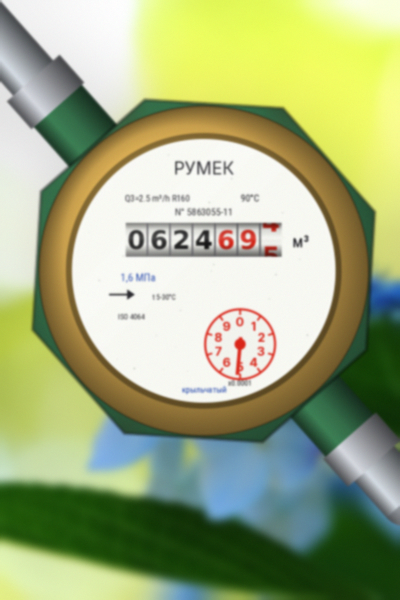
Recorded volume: 624.6945 m³
